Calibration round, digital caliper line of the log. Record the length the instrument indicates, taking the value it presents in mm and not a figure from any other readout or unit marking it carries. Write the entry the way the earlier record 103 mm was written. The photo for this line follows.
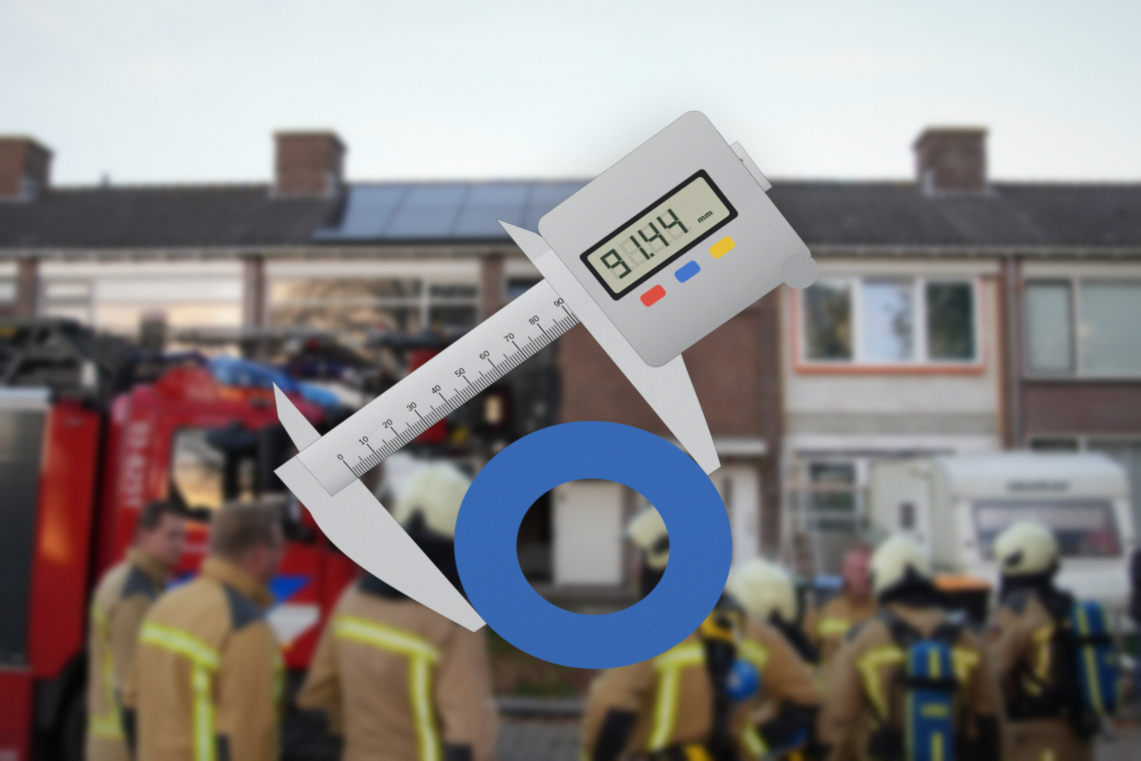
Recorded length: 91.44 mm
